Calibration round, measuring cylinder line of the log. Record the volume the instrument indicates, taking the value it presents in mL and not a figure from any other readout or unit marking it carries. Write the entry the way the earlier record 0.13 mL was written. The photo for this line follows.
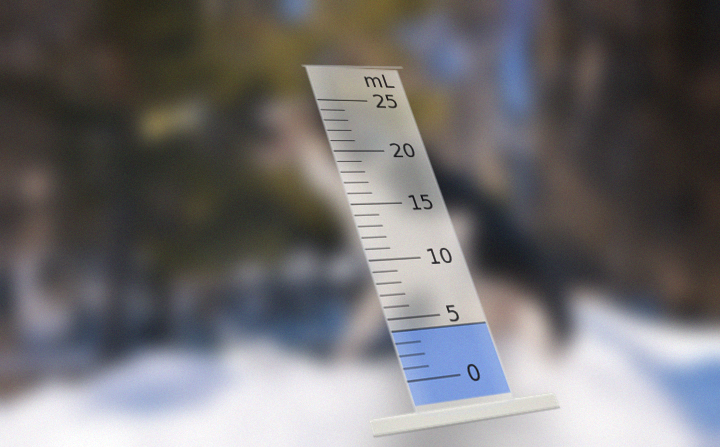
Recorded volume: 4 mL
